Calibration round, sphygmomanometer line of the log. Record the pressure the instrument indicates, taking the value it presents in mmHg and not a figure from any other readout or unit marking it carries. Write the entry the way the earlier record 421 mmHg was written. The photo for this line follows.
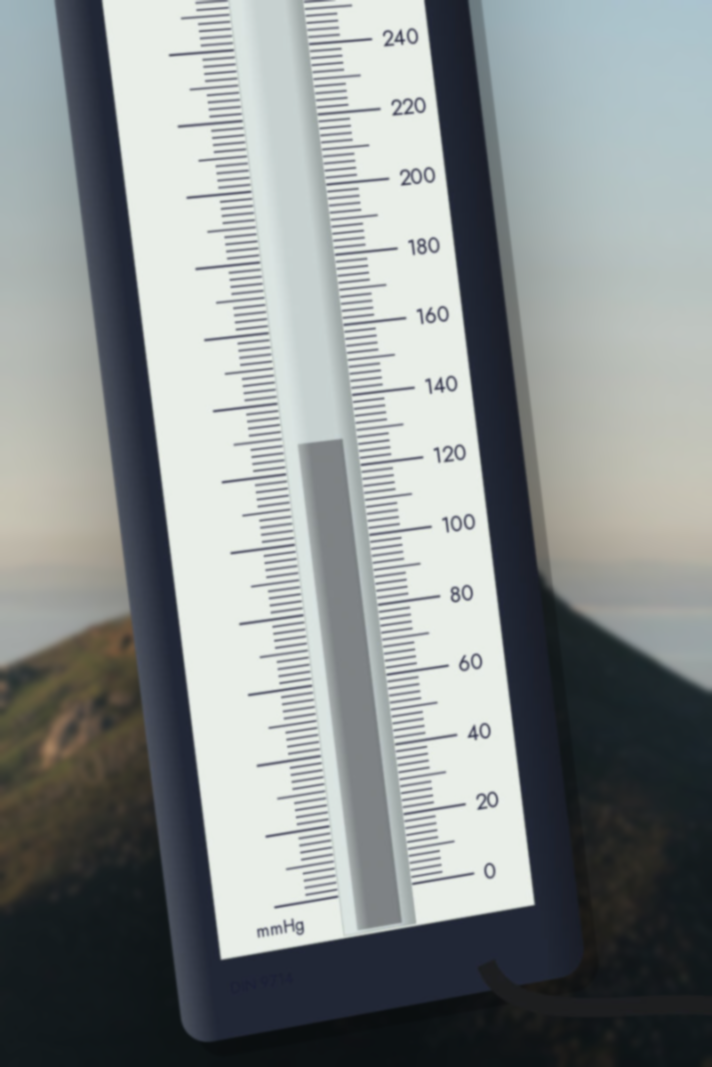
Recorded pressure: 128 mmHg
